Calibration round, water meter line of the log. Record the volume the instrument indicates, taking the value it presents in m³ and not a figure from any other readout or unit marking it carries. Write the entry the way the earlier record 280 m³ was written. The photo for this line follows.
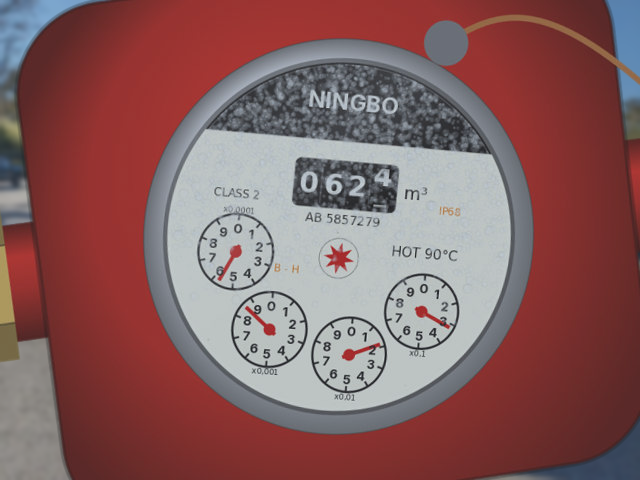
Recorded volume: 624.3185 m³
